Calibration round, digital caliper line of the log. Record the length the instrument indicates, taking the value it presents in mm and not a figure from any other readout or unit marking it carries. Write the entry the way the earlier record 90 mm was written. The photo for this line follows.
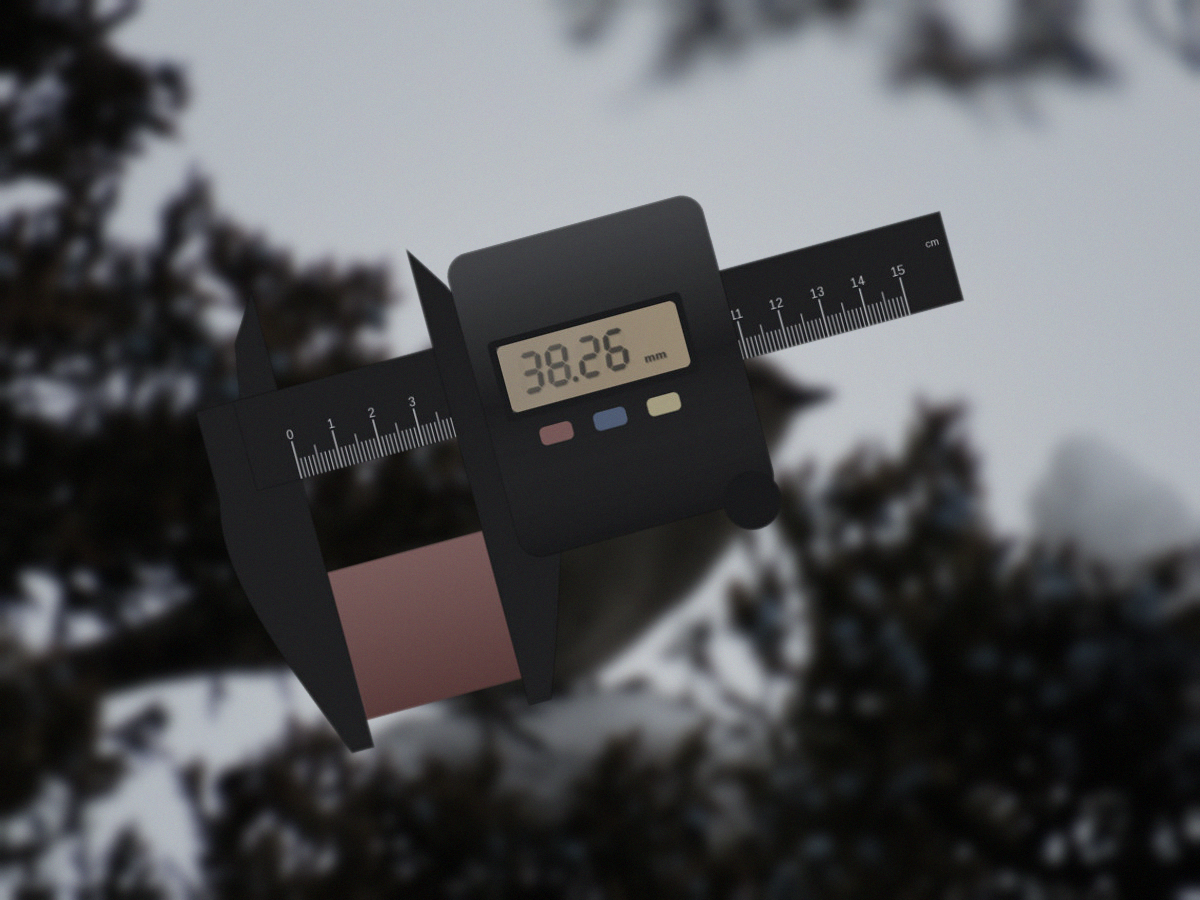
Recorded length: 38.26 mm
